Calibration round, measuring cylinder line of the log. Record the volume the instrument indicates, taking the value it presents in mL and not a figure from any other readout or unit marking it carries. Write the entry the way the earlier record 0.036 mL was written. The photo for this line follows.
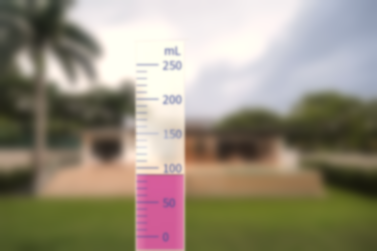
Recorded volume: 90 mL
